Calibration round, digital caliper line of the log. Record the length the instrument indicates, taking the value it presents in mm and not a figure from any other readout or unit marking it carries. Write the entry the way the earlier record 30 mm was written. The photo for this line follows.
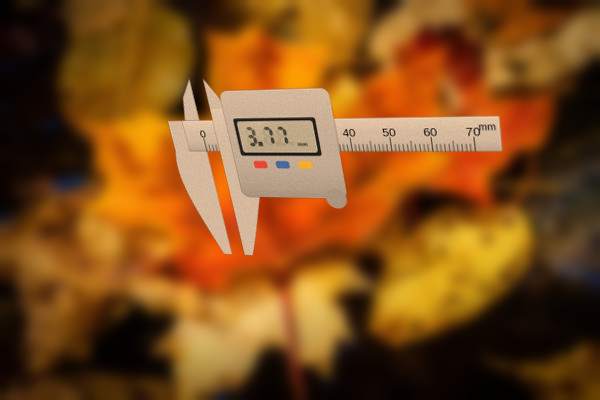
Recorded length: 3.77 mm
